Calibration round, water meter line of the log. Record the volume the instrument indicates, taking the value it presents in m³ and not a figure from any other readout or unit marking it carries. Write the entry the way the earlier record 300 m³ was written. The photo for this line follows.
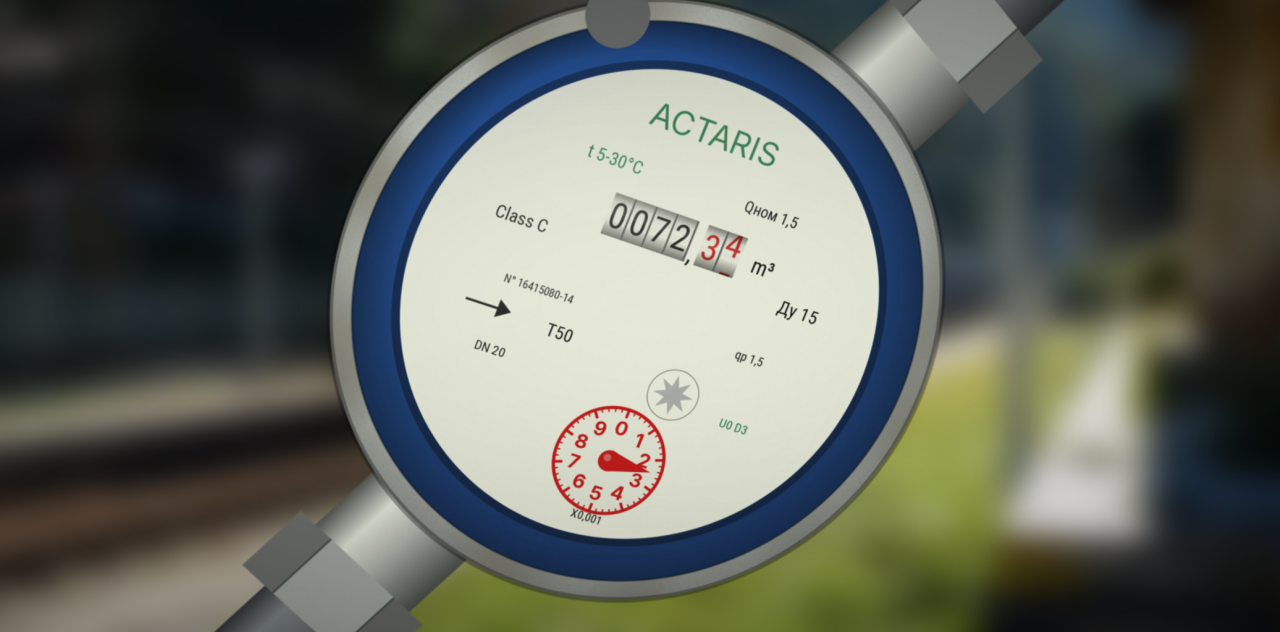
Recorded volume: 72.342 m³
